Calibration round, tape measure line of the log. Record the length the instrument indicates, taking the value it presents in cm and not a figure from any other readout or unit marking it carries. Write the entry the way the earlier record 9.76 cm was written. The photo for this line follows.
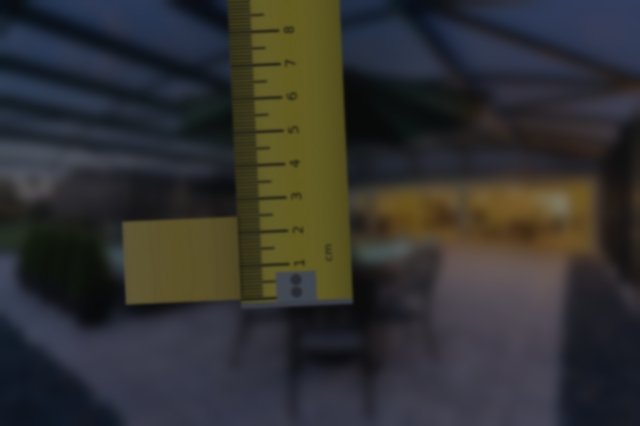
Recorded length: 2.5 cm
